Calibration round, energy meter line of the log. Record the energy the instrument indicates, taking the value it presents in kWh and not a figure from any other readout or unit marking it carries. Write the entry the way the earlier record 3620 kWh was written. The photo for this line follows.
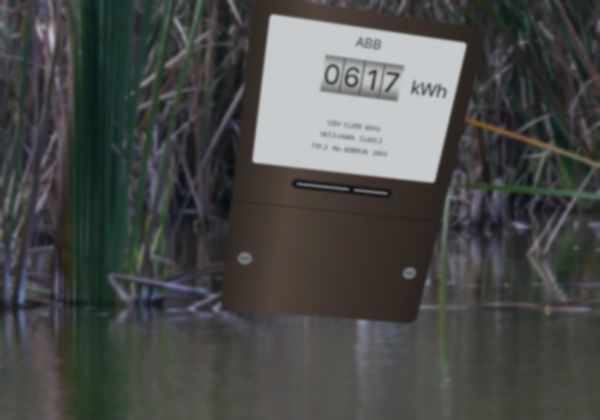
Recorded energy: 617 kWh
